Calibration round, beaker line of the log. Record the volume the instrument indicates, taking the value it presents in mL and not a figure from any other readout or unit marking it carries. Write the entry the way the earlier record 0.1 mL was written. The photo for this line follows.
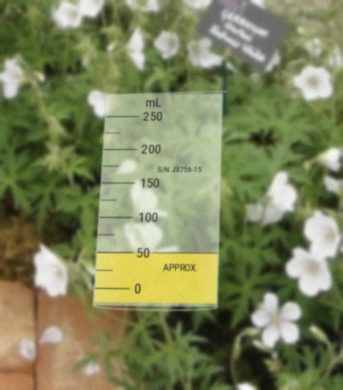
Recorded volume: 50 mL
